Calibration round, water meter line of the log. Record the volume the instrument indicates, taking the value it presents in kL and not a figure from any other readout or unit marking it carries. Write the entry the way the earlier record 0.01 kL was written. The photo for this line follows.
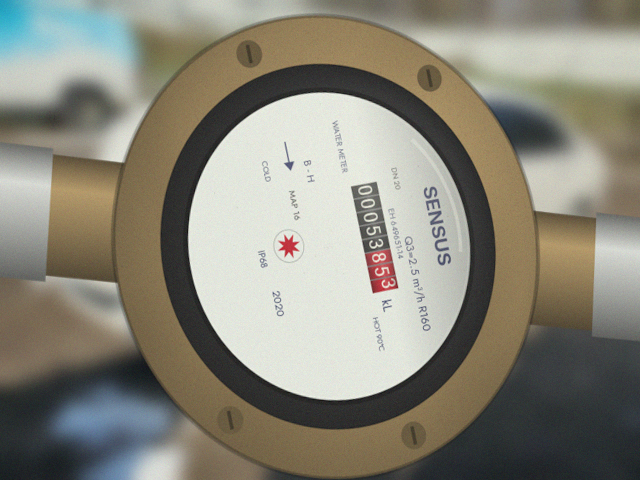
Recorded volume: 53.853 kL
